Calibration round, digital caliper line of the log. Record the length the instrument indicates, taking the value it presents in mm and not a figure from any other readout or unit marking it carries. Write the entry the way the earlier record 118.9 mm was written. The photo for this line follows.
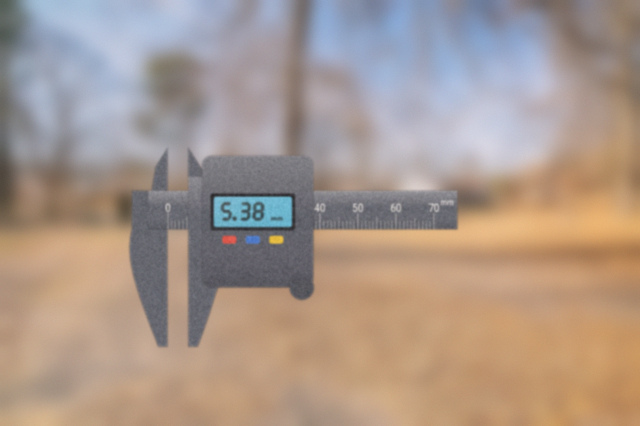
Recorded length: 5.38 mm
